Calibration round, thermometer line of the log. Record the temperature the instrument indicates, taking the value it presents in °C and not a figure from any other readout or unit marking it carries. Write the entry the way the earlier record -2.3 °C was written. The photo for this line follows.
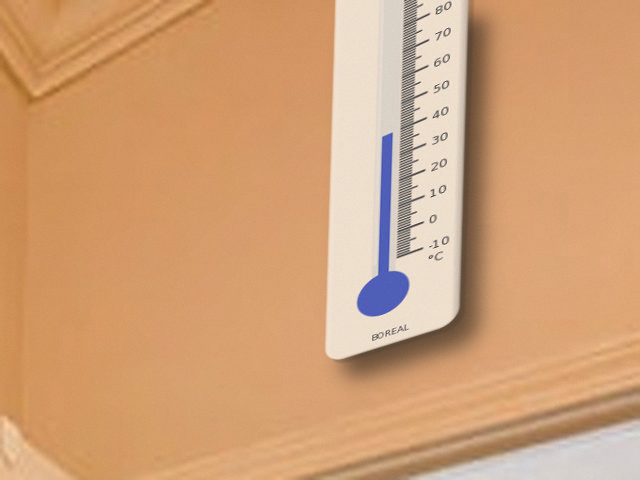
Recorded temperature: 40 °C
